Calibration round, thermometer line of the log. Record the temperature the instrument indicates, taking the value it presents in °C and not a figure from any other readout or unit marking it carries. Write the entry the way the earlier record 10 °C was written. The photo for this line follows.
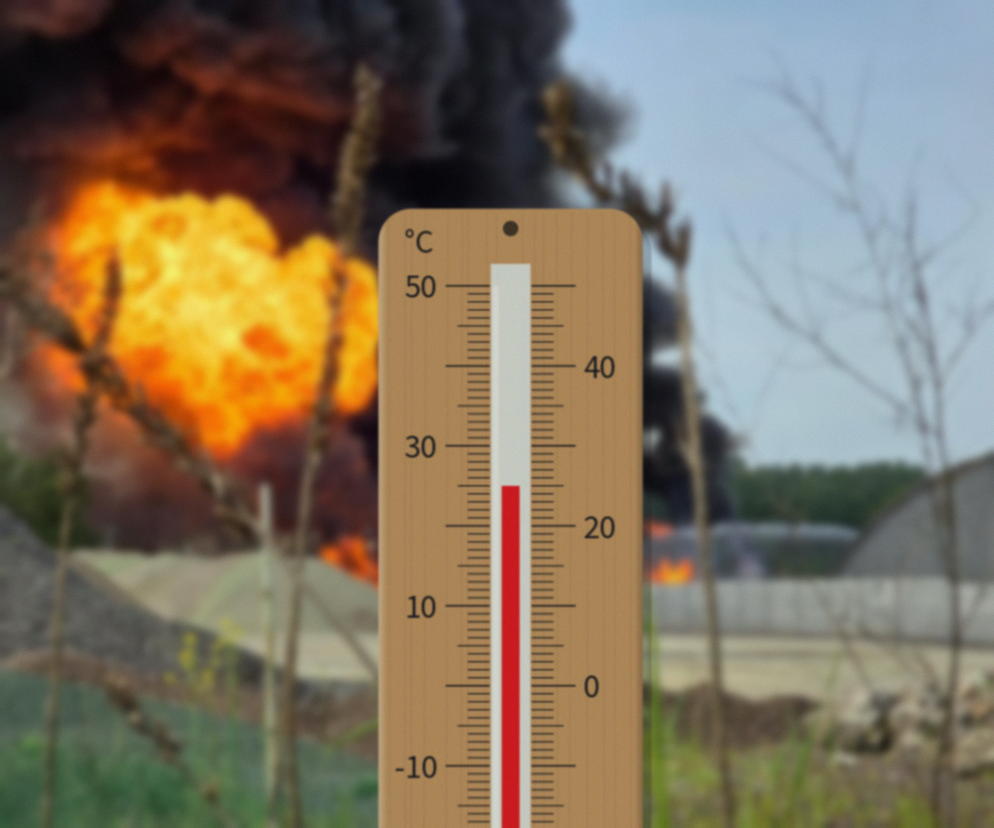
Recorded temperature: 25 °C
